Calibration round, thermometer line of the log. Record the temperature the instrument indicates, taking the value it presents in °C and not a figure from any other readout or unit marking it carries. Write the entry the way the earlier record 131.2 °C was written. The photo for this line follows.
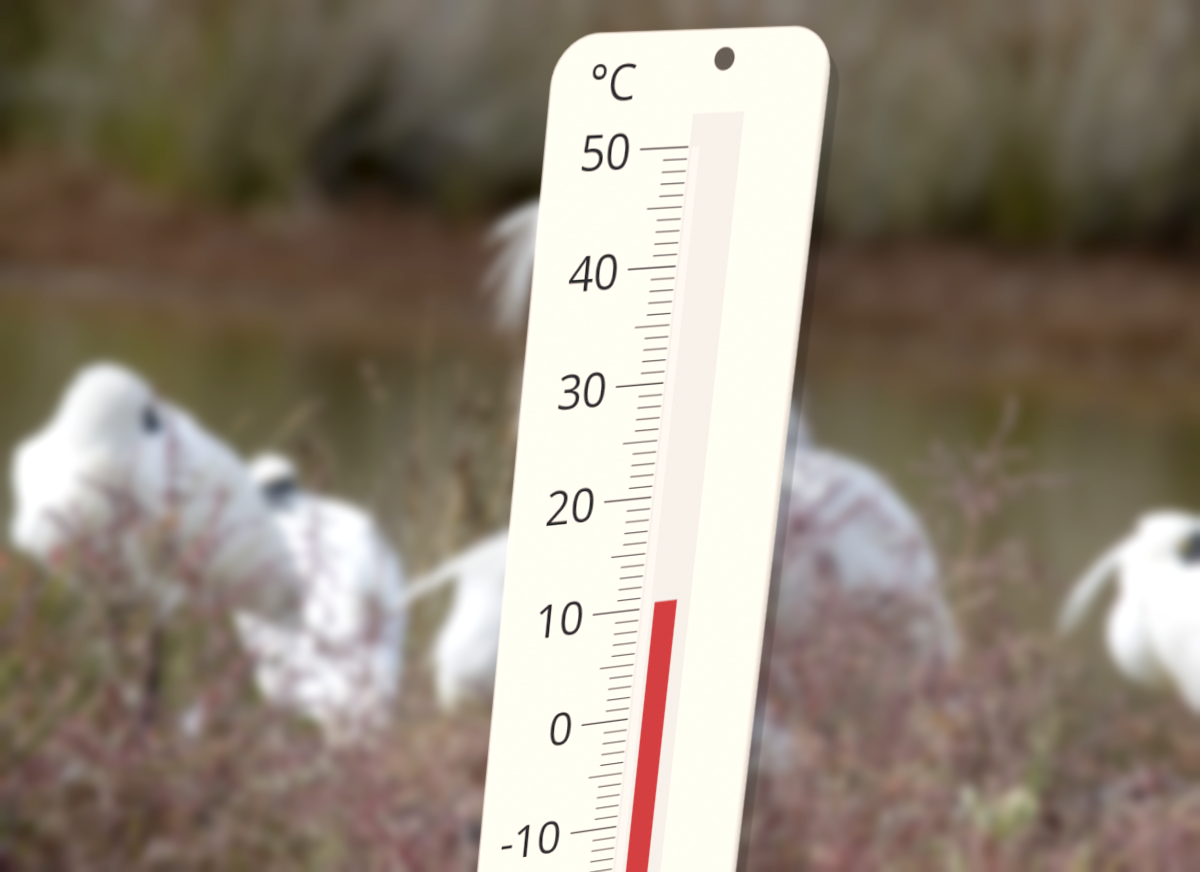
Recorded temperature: 10.5 °C
